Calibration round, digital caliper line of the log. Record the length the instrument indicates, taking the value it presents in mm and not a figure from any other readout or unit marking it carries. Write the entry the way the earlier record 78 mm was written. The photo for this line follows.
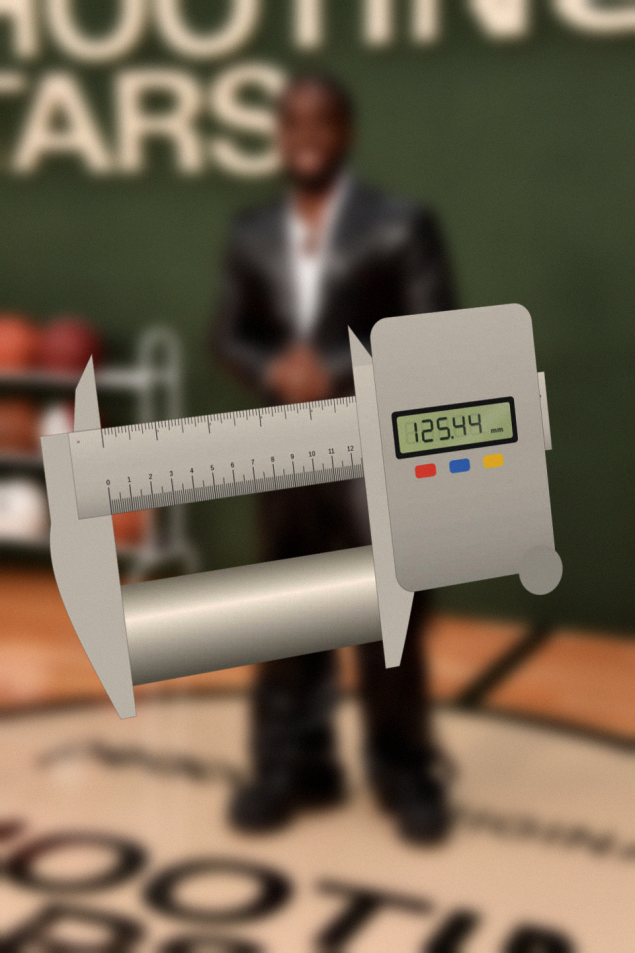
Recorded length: 125.44 mm
